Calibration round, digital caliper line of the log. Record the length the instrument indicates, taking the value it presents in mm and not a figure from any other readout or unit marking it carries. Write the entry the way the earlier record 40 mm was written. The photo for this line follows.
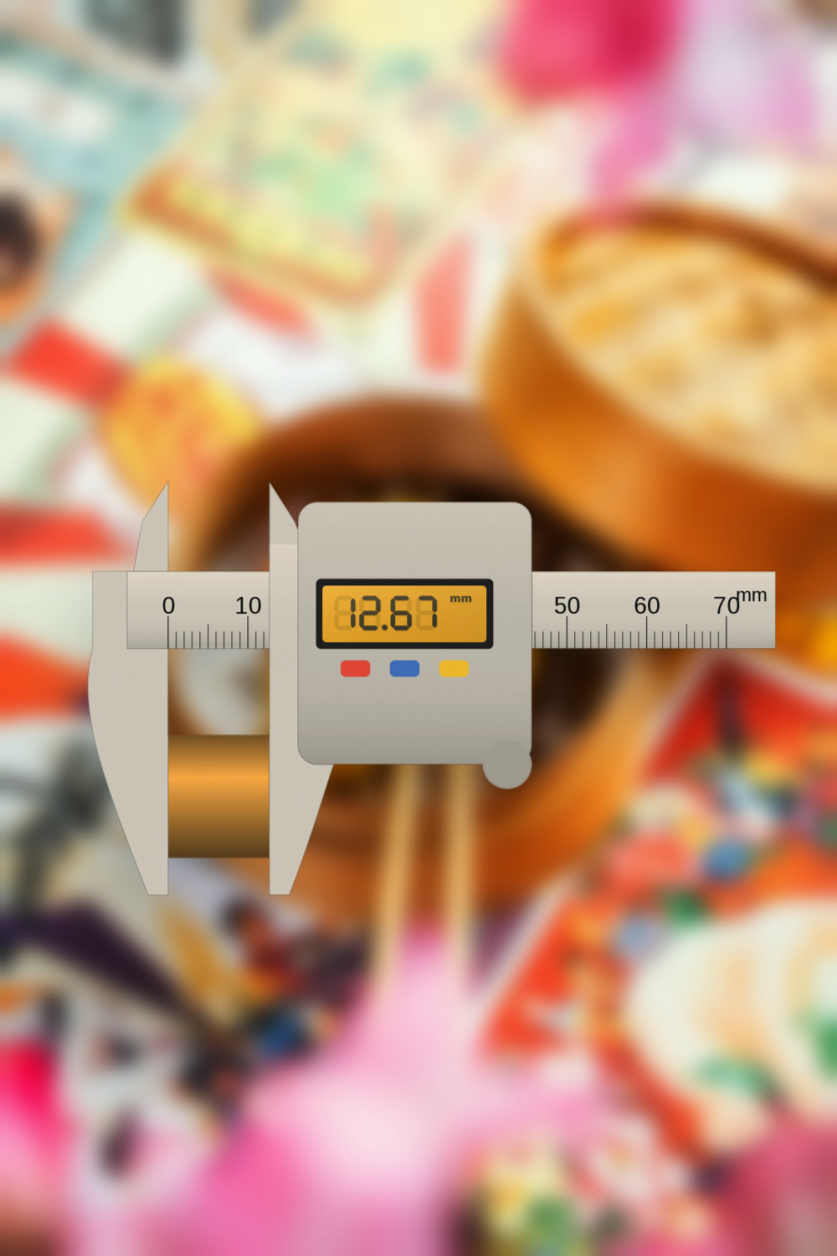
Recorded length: 12.67 mm
